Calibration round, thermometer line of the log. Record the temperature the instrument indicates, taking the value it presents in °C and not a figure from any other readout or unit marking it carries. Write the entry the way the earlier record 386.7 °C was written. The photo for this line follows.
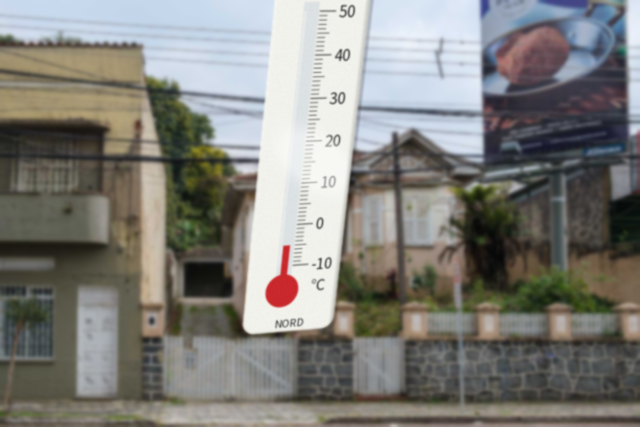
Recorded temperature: -5 °C
